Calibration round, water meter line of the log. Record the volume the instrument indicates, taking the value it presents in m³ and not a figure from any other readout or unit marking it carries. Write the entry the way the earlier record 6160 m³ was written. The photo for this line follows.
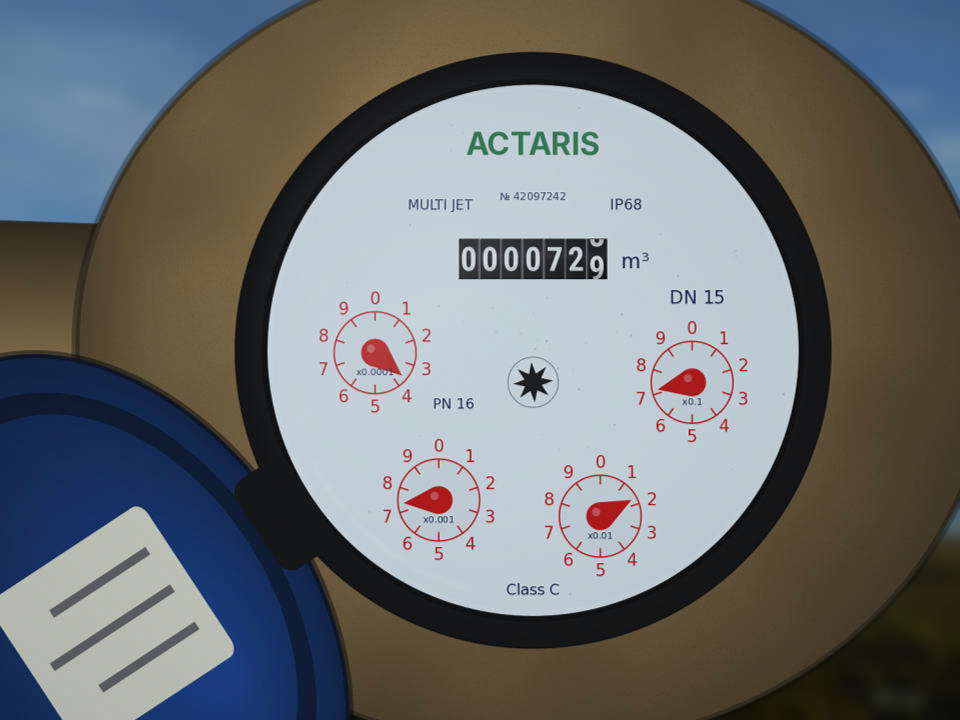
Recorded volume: 728.7173 m³
